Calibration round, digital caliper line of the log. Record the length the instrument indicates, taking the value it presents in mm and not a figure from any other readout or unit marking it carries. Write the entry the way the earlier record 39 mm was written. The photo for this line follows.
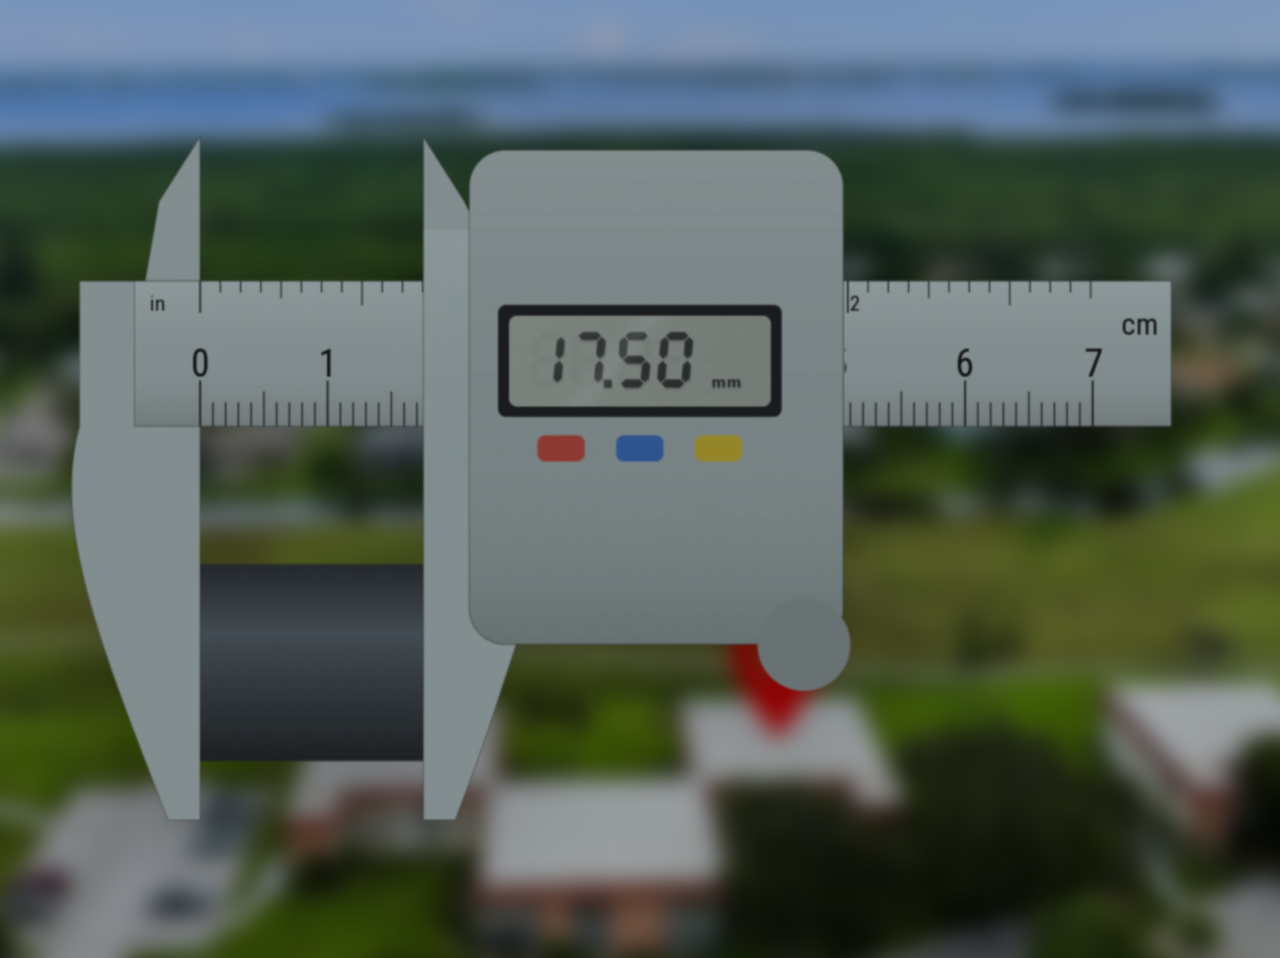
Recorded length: 17.50 mm
